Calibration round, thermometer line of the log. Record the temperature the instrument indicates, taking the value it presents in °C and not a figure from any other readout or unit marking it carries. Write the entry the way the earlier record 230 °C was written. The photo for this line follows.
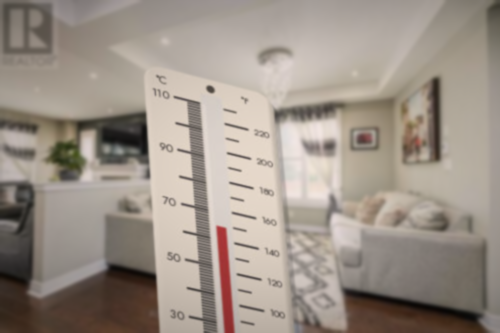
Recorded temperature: 65 °C
